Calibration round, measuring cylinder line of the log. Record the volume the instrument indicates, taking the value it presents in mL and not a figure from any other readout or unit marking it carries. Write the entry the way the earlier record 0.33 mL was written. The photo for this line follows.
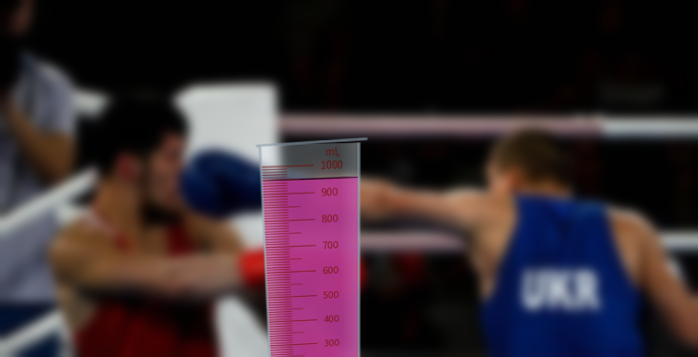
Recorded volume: 950 mL
